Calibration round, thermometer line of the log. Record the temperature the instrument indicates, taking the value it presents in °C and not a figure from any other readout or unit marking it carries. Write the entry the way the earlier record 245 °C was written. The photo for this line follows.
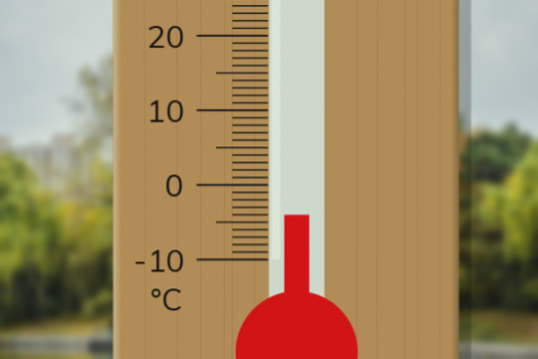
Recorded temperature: -4 °C
